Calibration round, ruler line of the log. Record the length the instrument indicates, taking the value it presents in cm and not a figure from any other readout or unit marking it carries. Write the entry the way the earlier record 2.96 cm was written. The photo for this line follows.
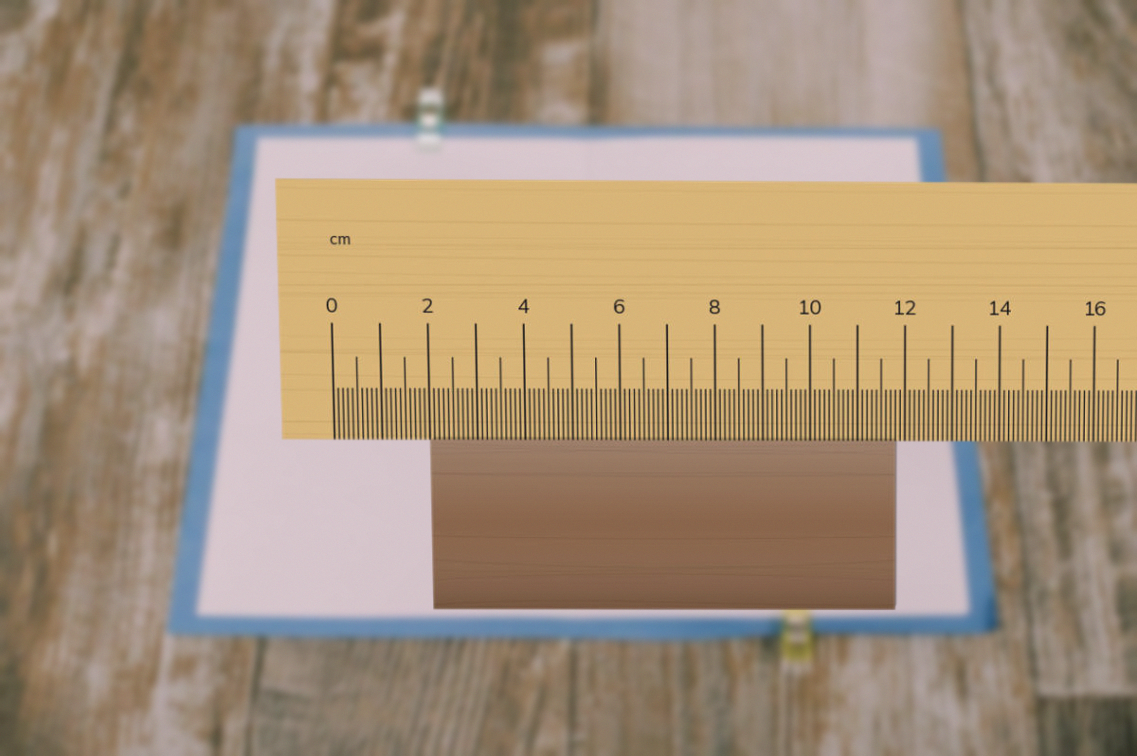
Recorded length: 9.8 cm
